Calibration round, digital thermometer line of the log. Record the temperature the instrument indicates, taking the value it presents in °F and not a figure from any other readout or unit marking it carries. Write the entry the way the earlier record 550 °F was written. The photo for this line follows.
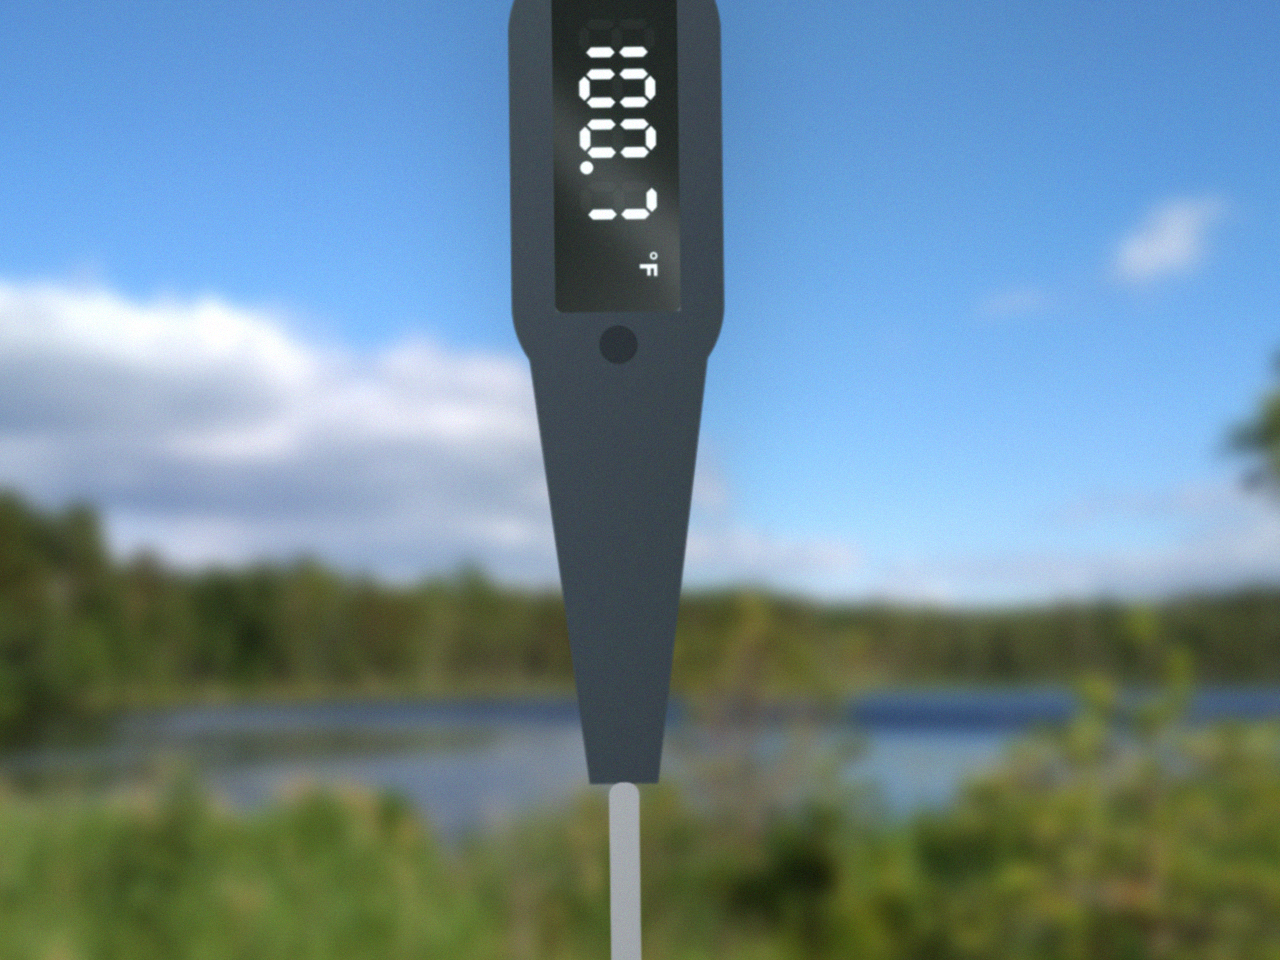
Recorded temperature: 100.7 °F
